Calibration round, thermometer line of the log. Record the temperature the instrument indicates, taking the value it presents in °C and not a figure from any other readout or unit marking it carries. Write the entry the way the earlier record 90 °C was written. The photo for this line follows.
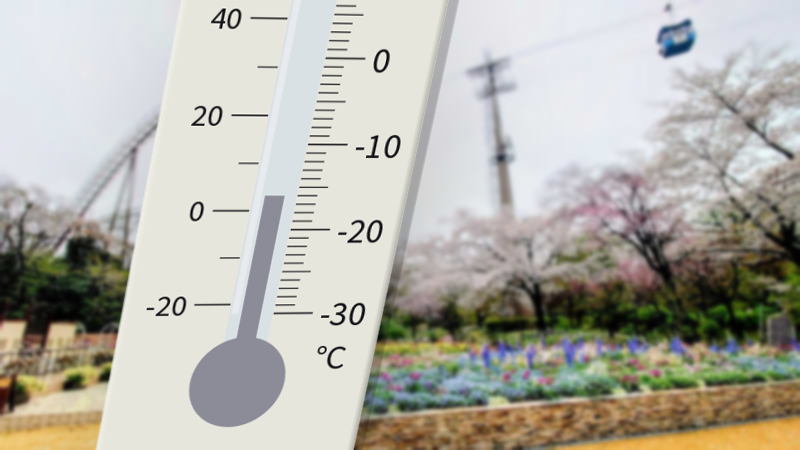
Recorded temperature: -16 °C
